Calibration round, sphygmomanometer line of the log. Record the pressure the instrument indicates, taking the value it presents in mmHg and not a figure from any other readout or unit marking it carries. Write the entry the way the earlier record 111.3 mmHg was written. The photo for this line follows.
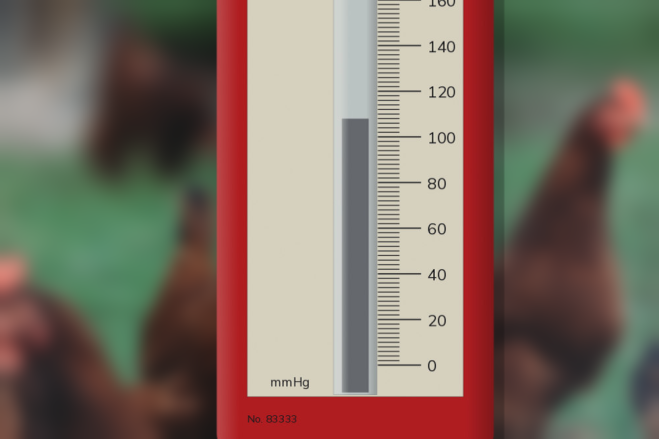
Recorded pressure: 108 mmHg
